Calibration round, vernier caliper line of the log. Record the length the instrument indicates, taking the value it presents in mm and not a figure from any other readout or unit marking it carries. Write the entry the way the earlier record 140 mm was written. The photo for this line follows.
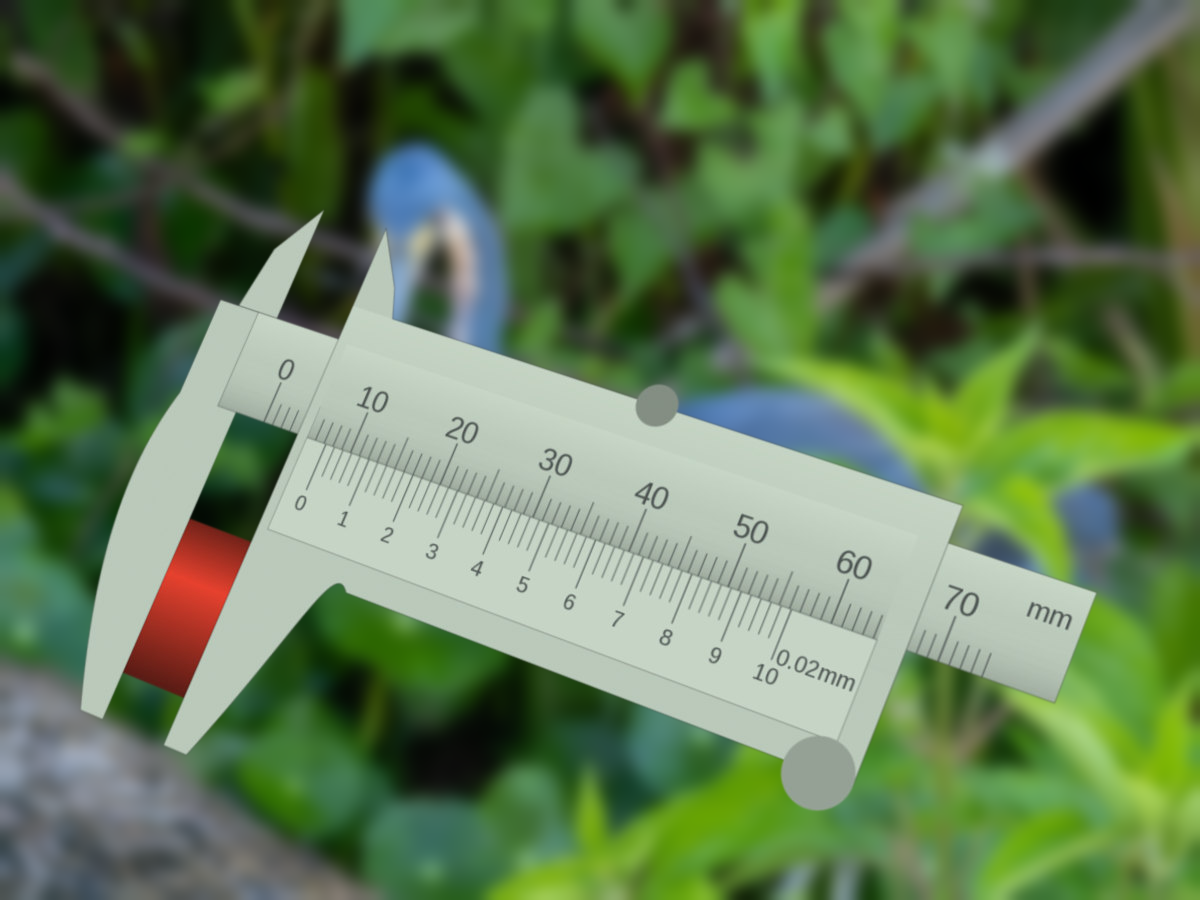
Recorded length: 7.2 mm
